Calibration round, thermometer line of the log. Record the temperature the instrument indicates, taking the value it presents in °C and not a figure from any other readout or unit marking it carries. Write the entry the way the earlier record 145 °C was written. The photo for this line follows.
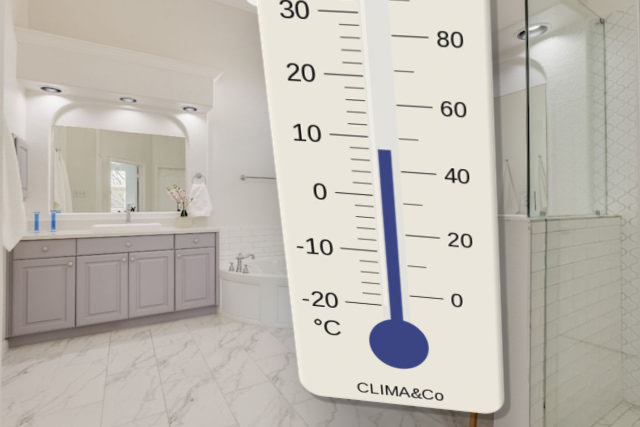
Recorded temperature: 8 °C
